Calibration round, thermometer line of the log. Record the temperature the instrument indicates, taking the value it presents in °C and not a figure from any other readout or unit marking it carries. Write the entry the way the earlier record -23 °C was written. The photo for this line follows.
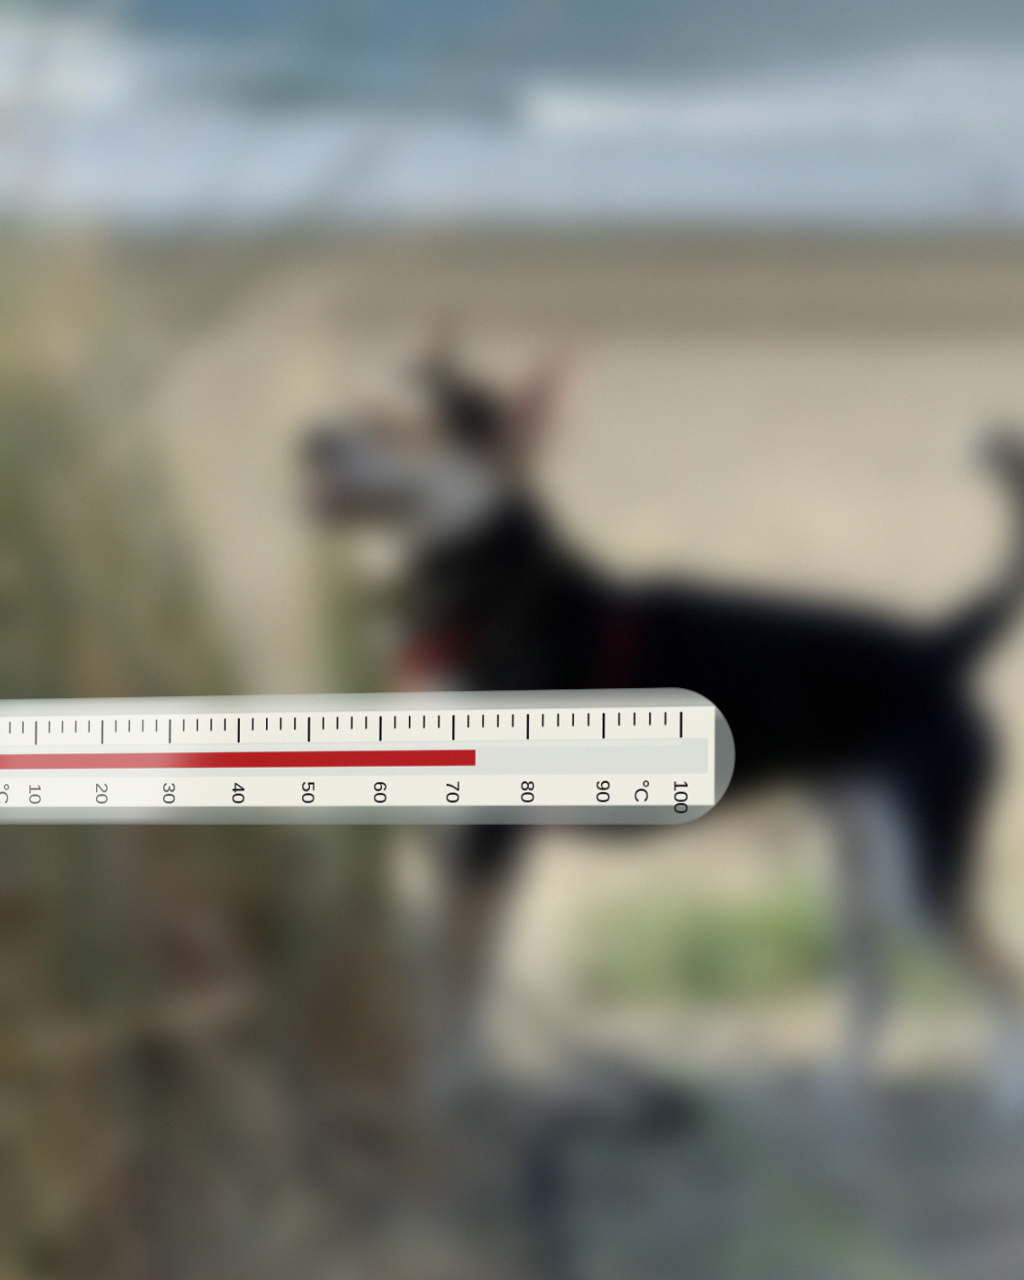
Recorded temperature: 73 °C
